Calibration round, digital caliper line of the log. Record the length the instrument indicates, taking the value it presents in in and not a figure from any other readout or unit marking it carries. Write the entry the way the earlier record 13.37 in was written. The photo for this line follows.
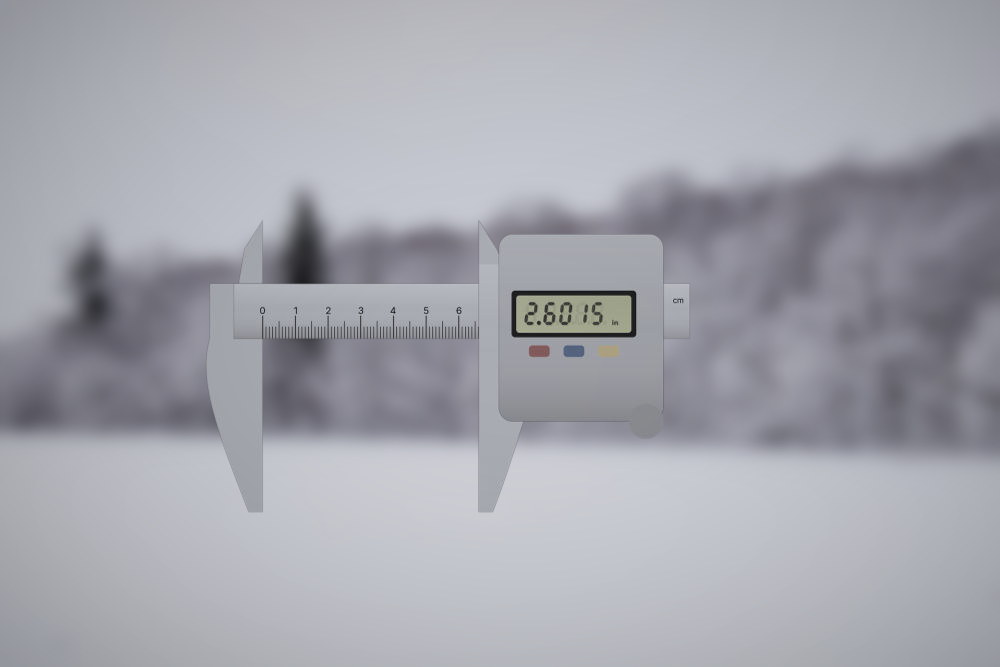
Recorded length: 2.6015 in
